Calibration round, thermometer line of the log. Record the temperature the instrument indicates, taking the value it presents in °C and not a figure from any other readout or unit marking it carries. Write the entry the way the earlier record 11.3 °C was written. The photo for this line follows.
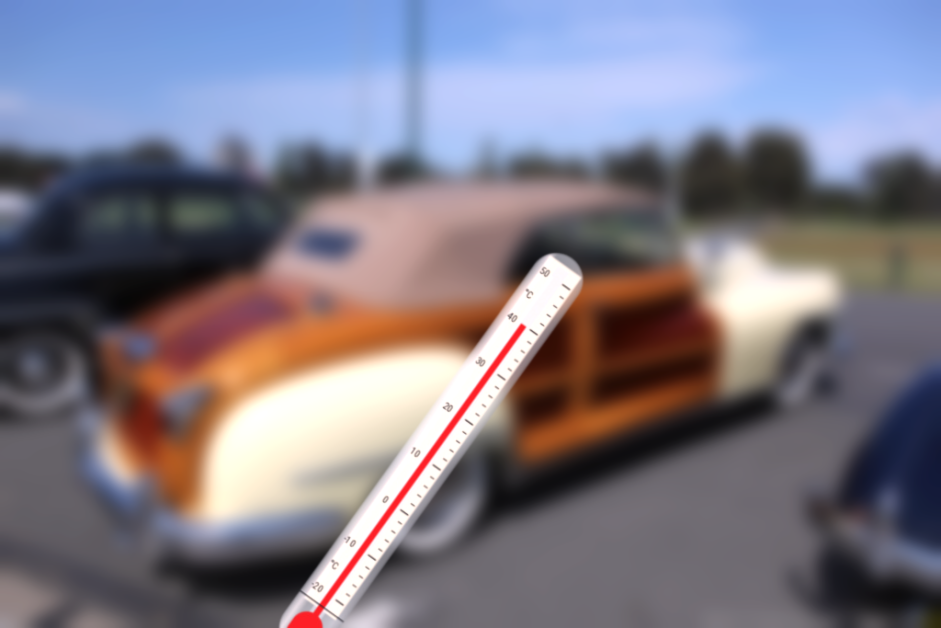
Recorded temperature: 40 °C
